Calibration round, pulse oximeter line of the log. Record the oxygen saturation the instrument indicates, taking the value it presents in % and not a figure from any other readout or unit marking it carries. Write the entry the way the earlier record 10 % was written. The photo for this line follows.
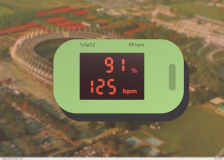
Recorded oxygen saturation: 91 %
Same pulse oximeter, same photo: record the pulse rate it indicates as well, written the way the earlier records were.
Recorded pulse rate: 125 bpm
